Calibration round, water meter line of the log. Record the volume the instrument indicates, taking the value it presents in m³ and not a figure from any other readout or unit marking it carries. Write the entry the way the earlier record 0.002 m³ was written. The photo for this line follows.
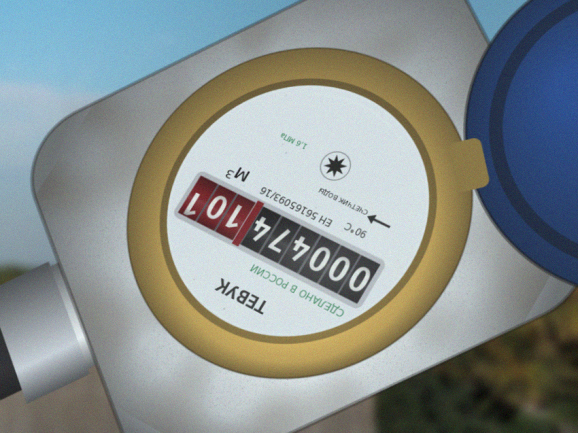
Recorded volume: 474.101 m³
